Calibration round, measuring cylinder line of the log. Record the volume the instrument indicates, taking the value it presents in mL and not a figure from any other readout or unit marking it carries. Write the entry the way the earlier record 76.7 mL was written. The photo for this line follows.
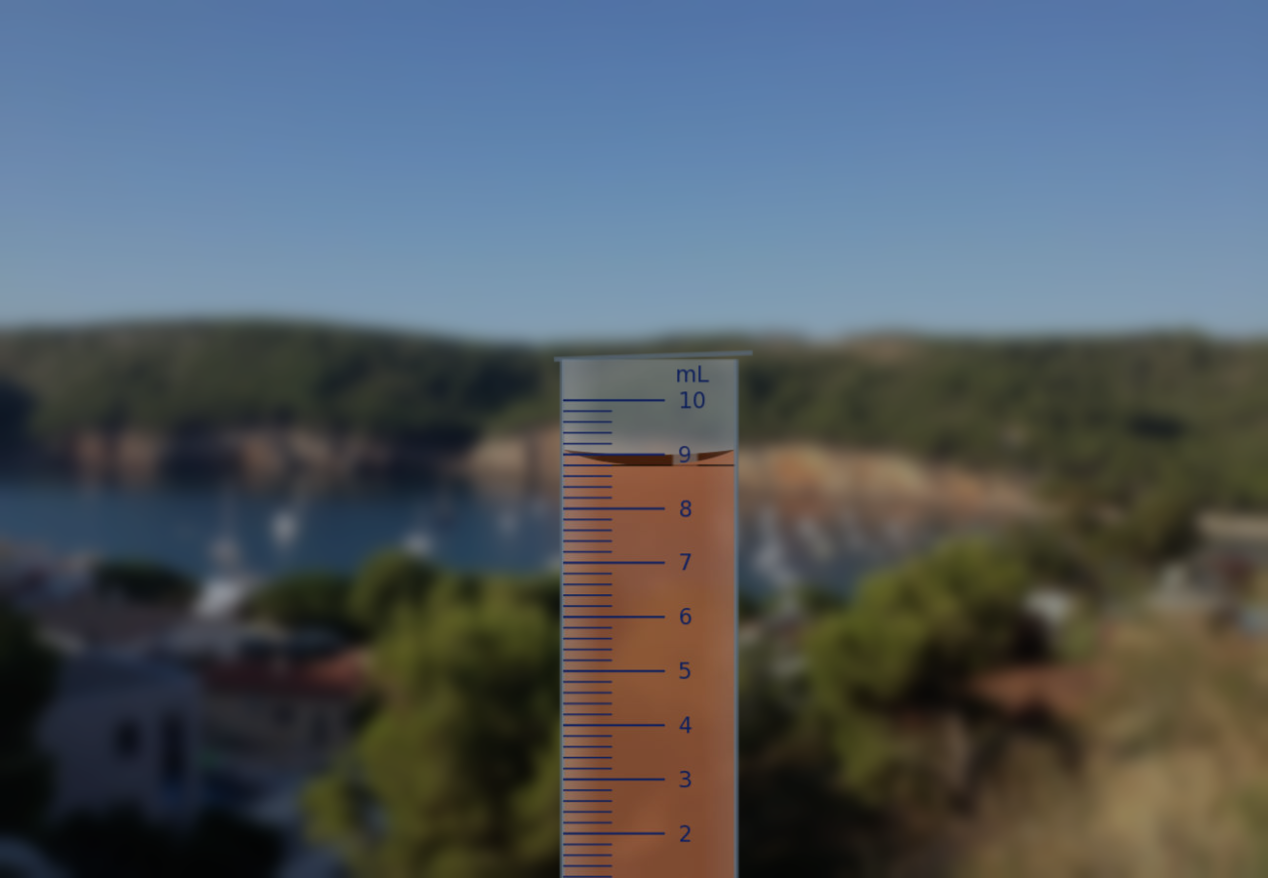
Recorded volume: 8.8 mL
